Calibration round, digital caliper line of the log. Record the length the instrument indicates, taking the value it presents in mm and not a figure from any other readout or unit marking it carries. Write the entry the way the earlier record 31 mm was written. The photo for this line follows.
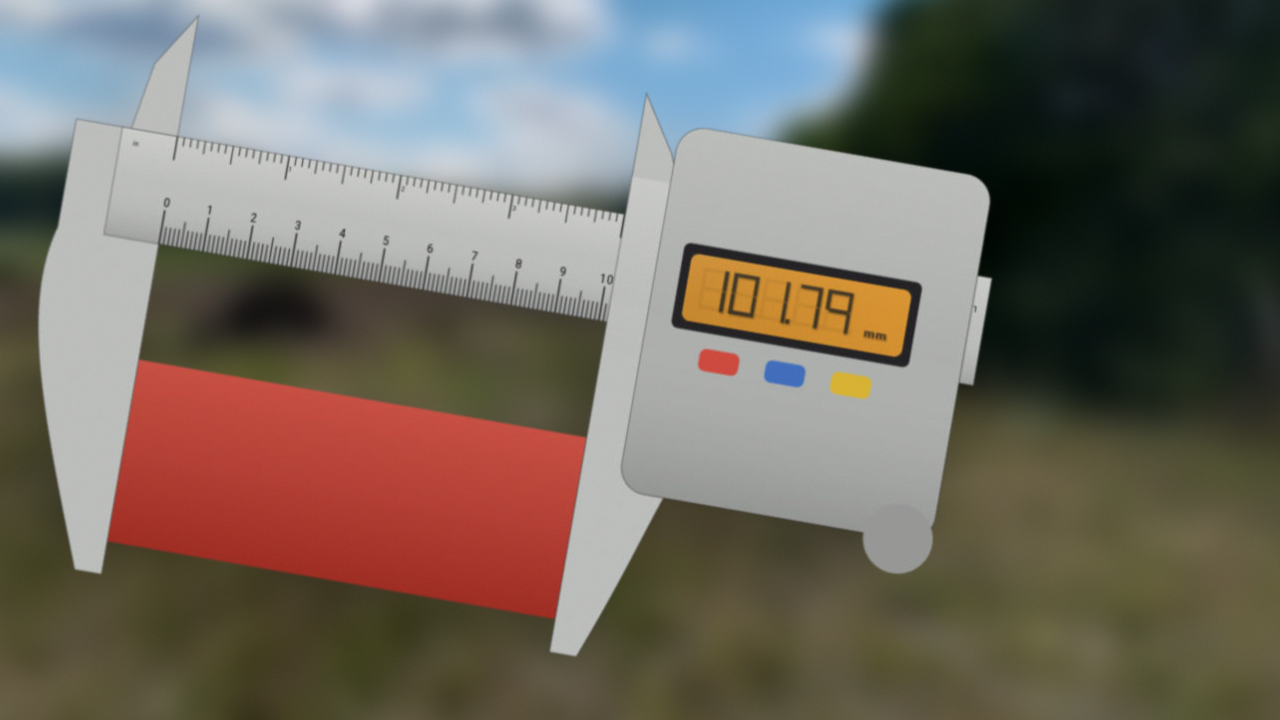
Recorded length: 101.79 mm
